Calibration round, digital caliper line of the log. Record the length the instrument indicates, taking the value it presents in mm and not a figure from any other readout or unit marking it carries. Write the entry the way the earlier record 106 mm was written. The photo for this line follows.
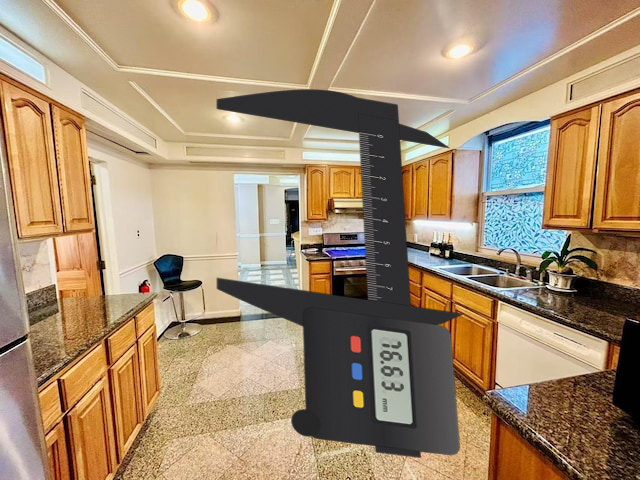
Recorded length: 76.63 mm
